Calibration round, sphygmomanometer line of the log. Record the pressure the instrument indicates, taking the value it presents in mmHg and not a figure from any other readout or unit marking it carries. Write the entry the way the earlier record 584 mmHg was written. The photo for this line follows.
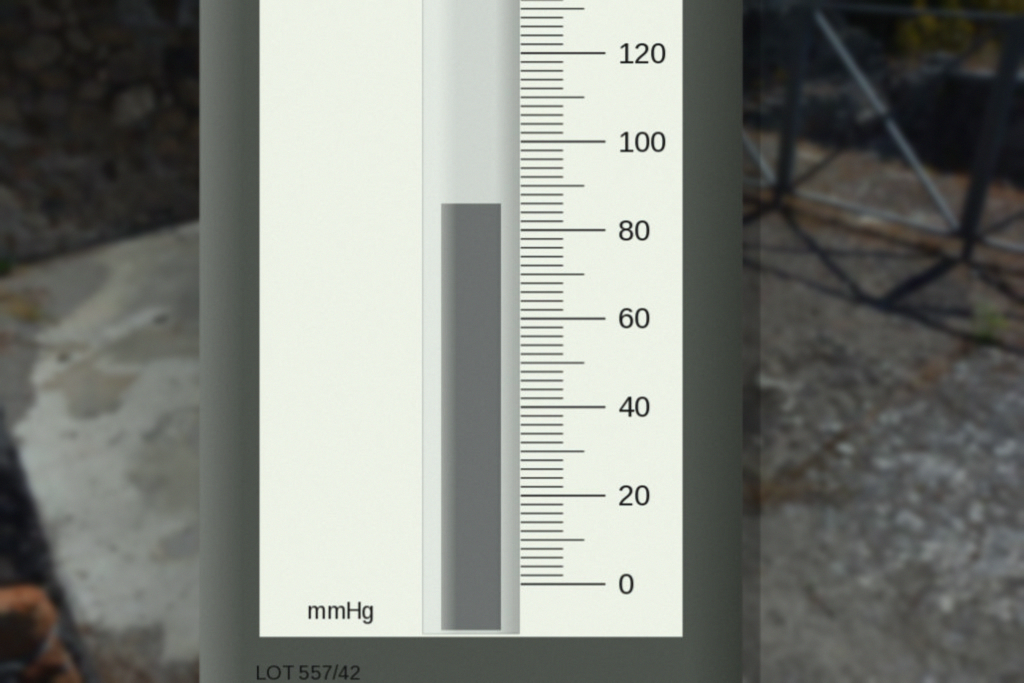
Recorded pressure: 86 mmHg
